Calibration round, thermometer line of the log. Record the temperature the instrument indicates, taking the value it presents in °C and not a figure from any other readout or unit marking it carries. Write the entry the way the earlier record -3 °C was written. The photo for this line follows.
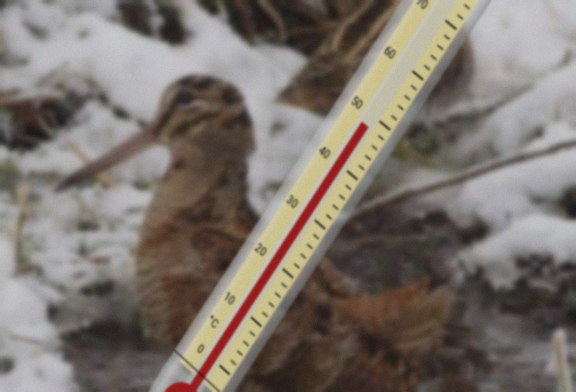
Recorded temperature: 48 °C
